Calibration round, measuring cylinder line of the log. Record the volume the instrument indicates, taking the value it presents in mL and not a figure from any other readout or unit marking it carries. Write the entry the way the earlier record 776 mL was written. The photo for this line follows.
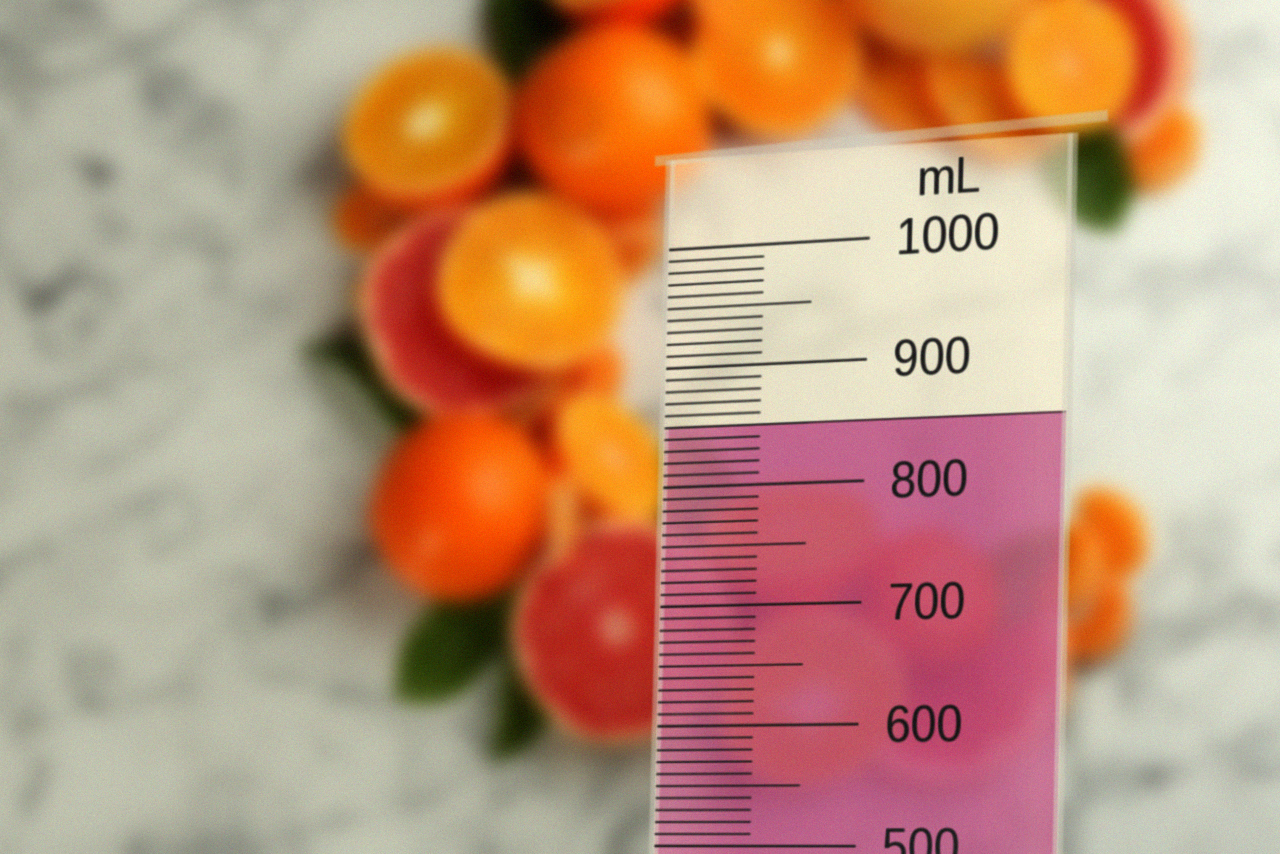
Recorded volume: 850 mL
